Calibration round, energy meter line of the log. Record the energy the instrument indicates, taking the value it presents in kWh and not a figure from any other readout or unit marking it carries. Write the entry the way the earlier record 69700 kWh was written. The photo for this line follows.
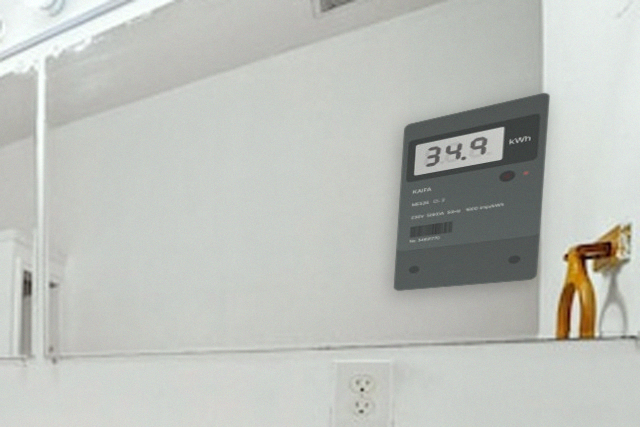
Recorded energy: 34.9 kWh
